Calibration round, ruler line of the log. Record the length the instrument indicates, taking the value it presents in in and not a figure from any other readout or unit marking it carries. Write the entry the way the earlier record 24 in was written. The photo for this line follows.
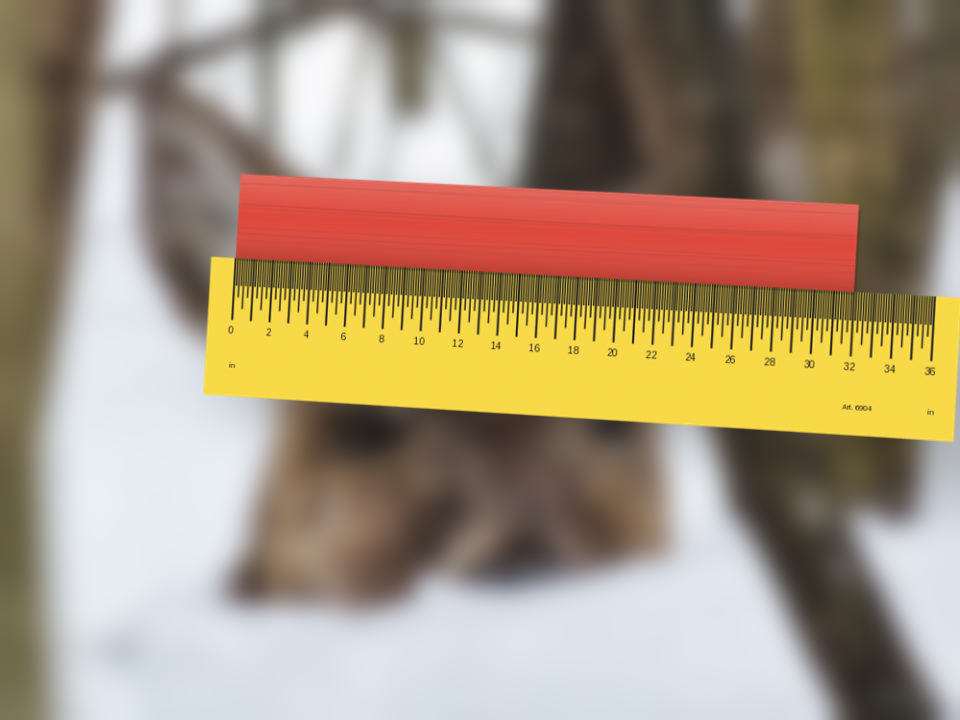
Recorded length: 32 in
